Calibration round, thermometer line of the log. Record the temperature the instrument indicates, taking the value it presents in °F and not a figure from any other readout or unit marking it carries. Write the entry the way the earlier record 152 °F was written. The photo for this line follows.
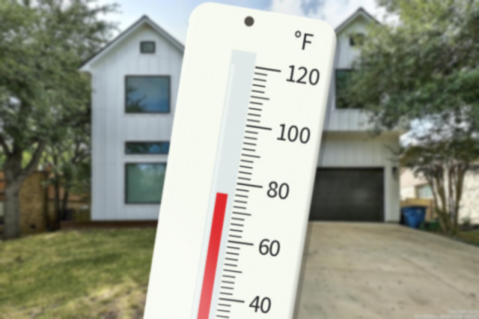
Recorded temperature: 76 °F
